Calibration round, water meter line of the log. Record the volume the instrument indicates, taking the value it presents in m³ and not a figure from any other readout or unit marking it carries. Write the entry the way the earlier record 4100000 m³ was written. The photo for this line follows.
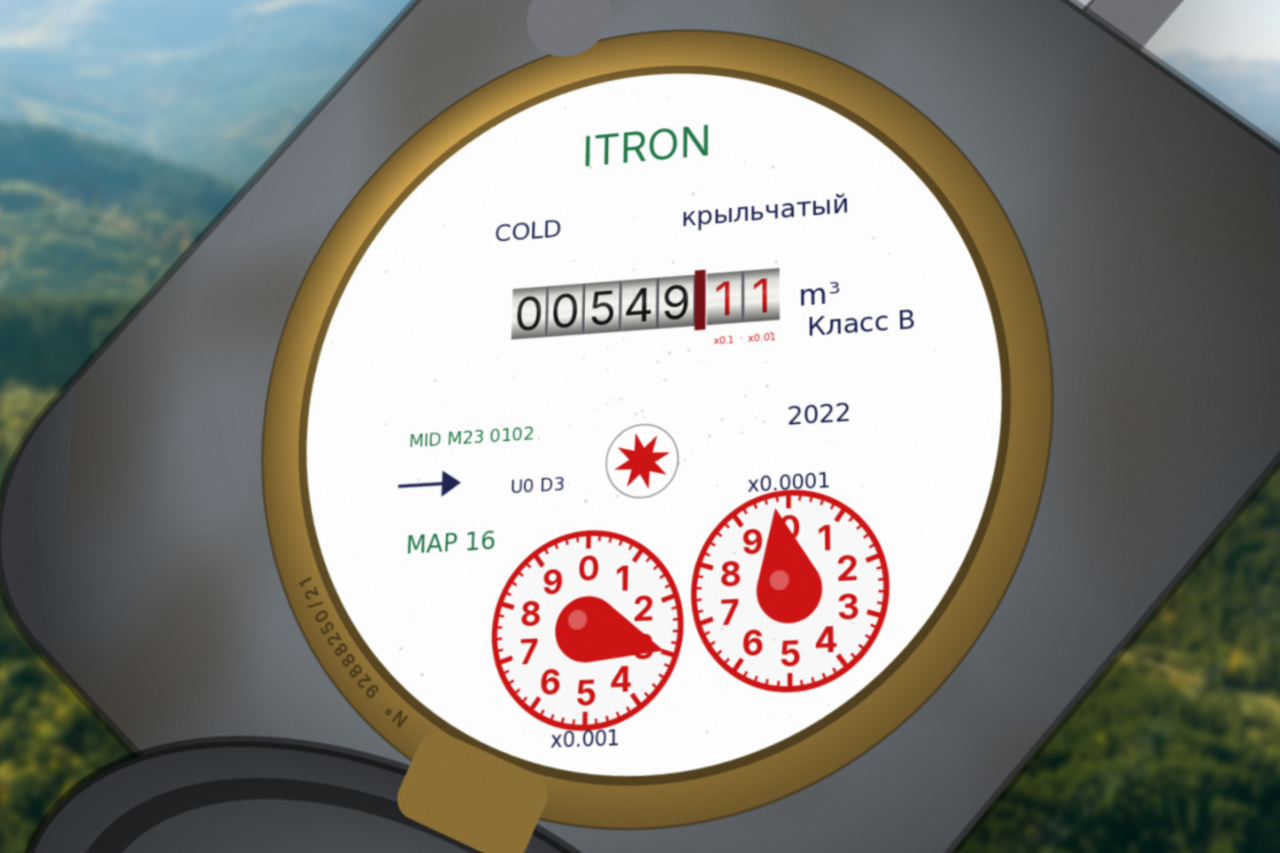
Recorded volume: 549.1129 m³
